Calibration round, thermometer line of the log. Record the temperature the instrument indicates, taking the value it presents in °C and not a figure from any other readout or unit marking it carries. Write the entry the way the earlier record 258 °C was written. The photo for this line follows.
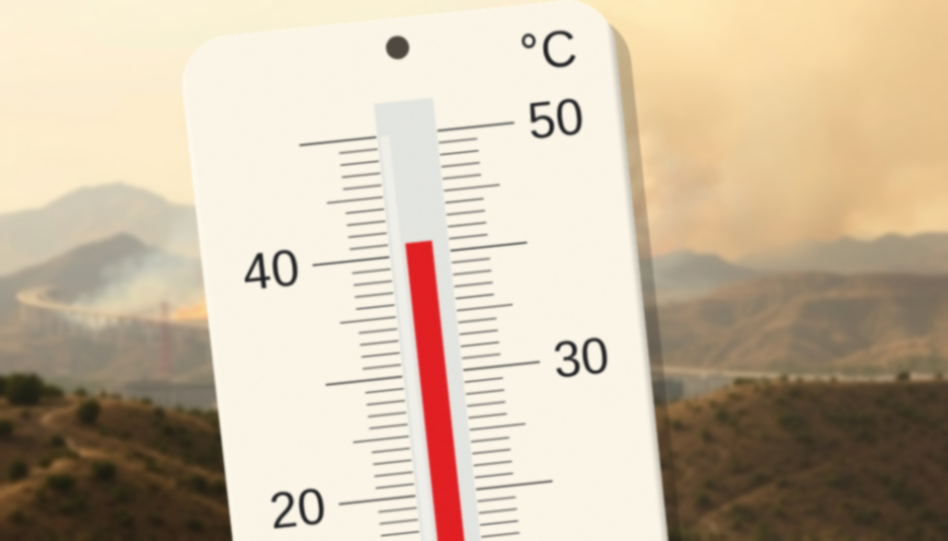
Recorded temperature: 41 °C
